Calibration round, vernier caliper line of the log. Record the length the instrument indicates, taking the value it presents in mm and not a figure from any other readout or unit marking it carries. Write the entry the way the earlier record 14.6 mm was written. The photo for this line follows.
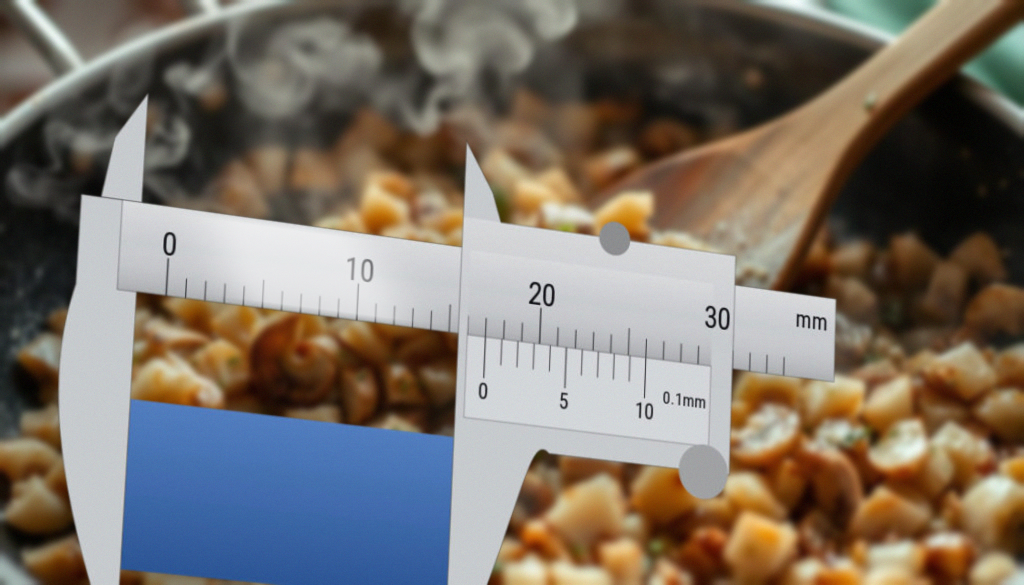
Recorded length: 17.0 mm
